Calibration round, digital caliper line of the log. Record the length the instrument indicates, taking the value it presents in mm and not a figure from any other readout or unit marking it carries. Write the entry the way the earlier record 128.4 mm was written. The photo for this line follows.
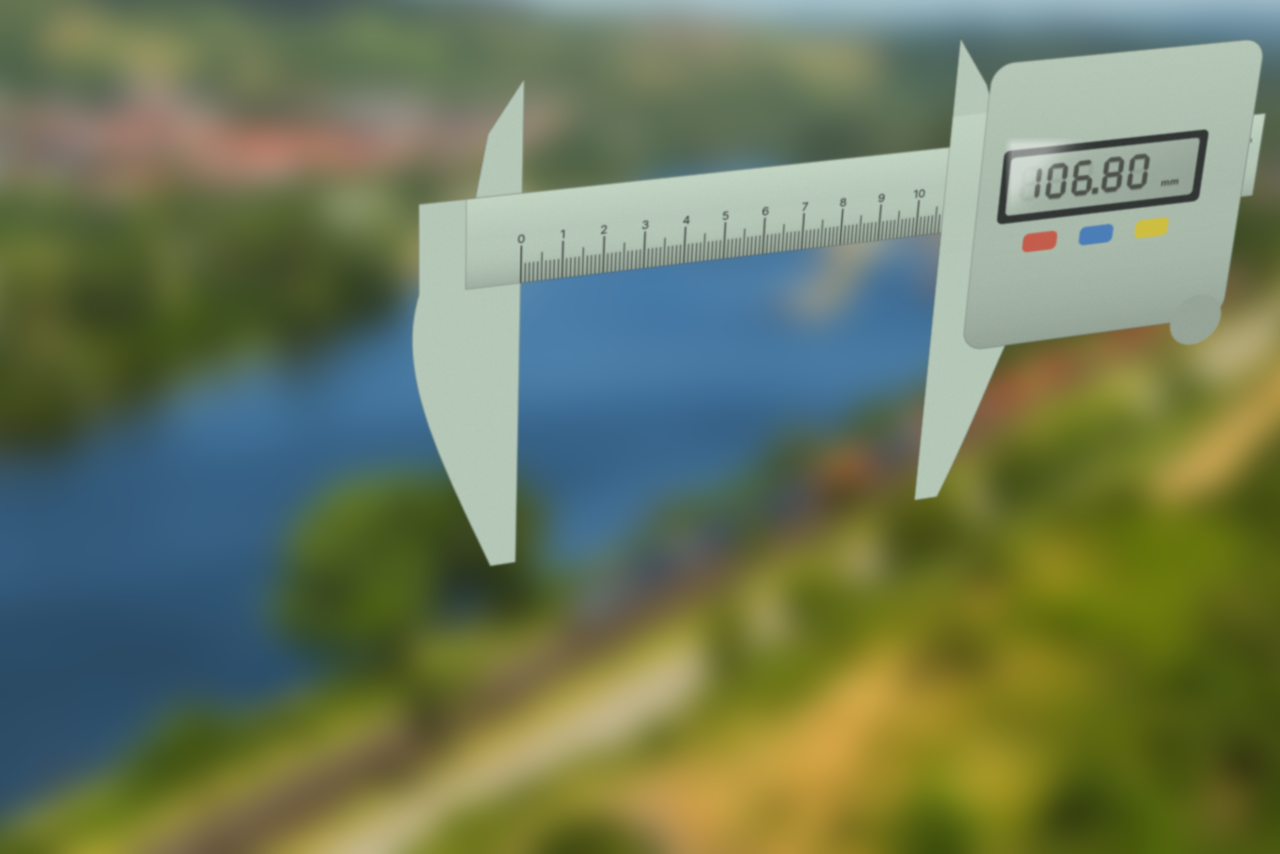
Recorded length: 106.80 mm
